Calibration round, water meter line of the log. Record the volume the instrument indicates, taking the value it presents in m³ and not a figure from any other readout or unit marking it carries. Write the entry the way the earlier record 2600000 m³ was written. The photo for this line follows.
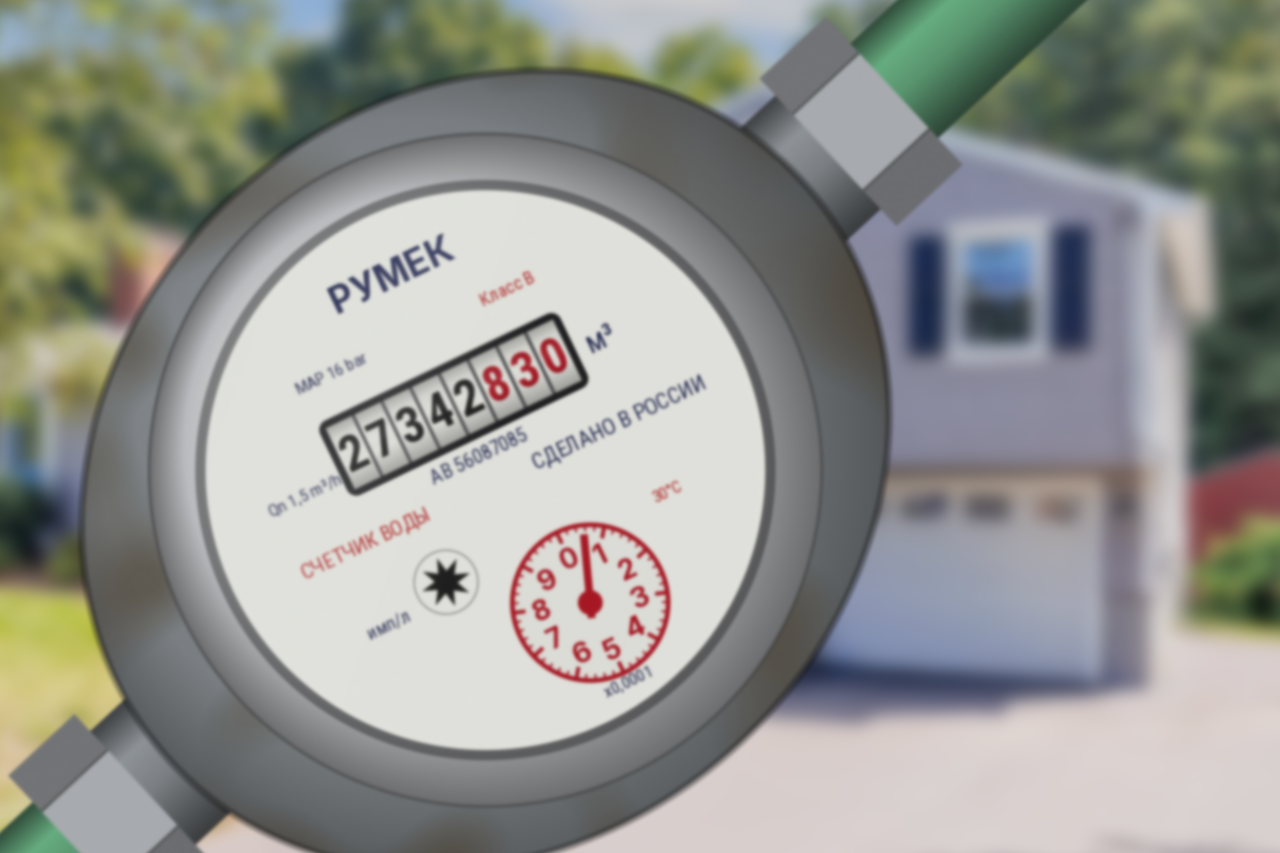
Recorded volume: 27342.8300 m³
